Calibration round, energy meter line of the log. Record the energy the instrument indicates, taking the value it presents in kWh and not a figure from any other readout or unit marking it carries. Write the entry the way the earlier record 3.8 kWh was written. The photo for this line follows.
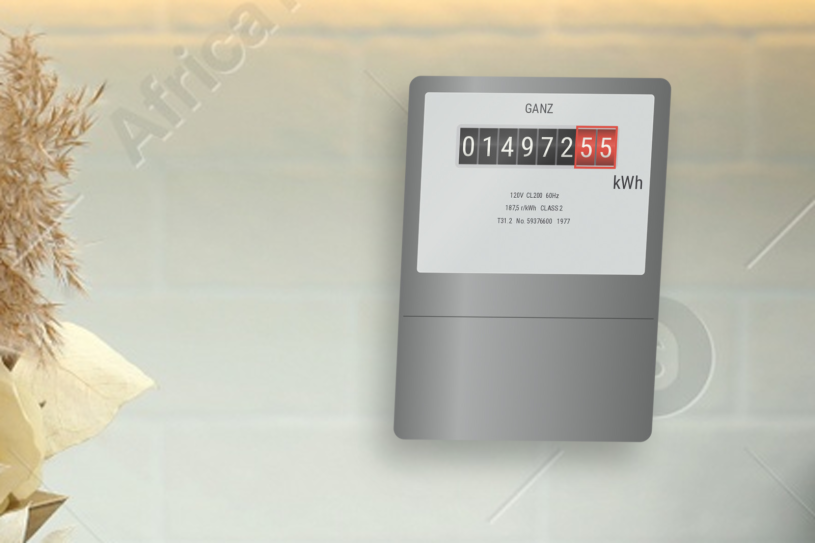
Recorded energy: 14972.55 kWh
